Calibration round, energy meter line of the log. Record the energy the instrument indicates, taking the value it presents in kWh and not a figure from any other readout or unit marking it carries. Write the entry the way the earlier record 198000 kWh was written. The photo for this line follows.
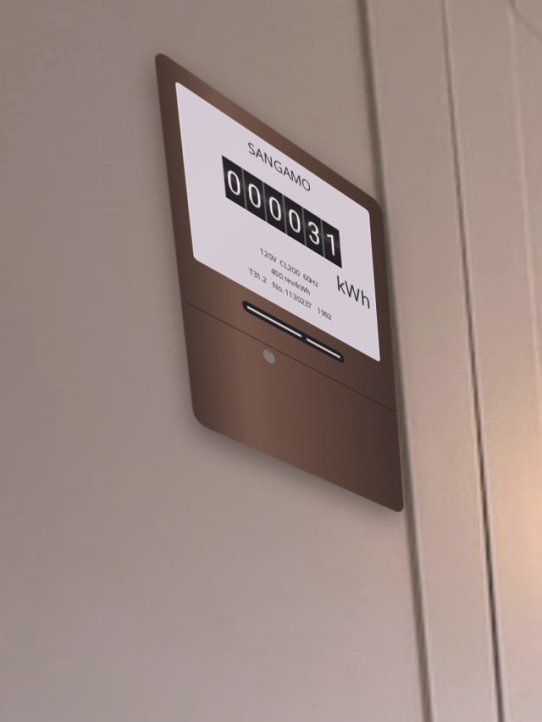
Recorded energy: 31 kWh
